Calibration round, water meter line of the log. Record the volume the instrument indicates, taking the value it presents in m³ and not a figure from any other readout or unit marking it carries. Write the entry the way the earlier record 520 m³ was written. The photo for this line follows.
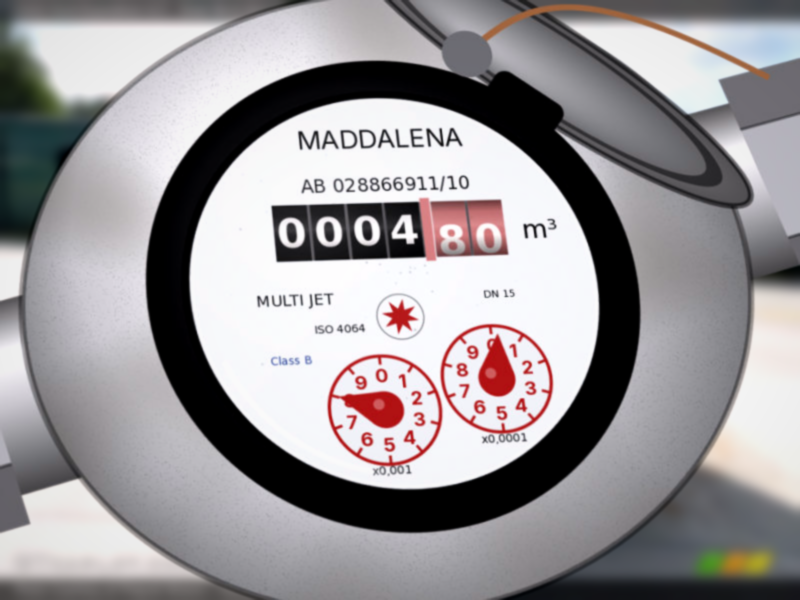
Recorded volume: 4.7980 m³
